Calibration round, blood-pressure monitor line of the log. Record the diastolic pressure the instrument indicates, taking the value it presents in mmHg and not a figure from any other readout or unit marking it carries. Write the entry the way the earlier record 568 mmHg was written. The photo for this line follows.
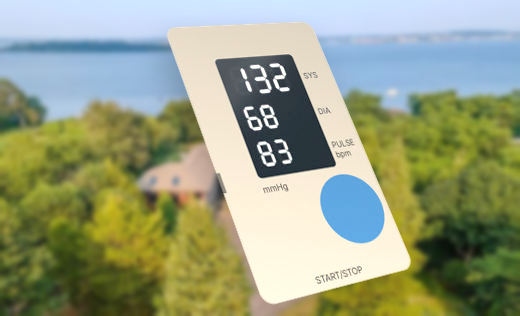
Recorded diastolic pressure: 68 mmHg
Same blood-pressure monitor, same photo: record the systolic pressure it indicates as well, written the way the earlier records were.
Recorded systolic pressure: 132 mmHg
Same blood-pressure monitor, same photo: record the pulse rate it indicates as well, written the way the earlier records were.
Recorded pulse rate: 83 bpm
